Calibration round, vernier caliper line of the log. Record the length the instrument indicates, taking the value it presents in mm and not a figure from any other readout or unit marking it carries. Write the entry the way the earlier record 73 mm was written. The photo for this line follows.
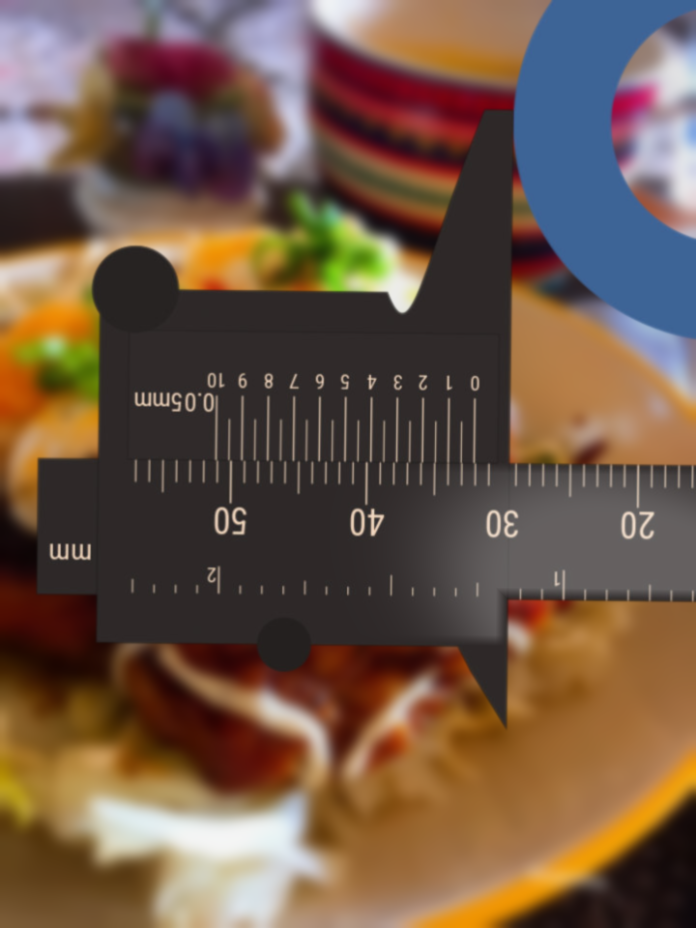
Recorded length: 32.1 mm
